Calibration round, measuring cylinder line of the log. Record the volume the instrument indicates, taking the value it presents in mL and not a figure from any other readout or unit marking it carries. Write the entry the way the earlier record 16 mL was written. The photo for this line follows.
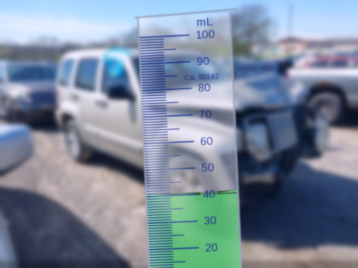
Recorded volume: 40 mL
